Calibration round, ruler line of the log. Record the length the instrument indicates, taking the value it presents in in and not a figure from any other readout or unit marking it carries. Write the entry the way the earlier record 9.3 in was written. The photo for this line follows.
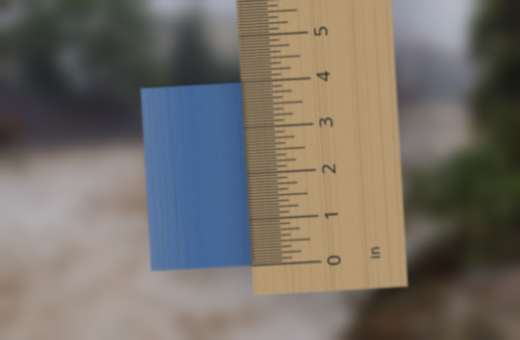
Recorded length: 4 in
